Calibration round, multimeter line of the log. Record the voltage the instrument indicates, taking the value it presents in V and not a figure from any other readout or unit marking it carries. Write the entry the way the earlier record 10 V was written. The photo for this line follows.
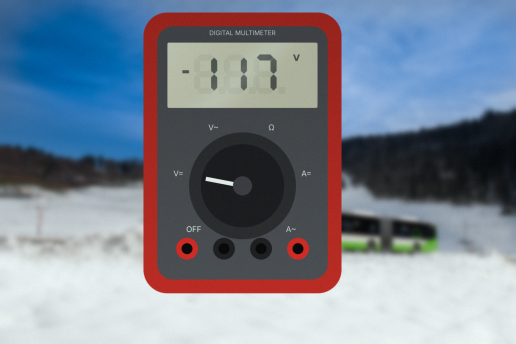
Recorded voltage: -117 V
